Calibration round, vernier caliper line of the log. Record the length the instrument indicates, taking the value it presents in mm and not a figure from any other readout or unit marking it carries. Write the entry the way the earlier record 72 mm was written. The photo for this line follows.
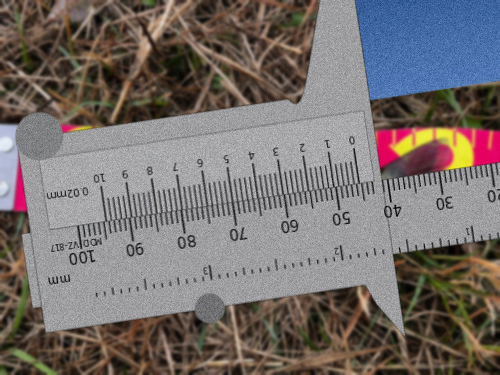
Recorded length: 45.5 mm
